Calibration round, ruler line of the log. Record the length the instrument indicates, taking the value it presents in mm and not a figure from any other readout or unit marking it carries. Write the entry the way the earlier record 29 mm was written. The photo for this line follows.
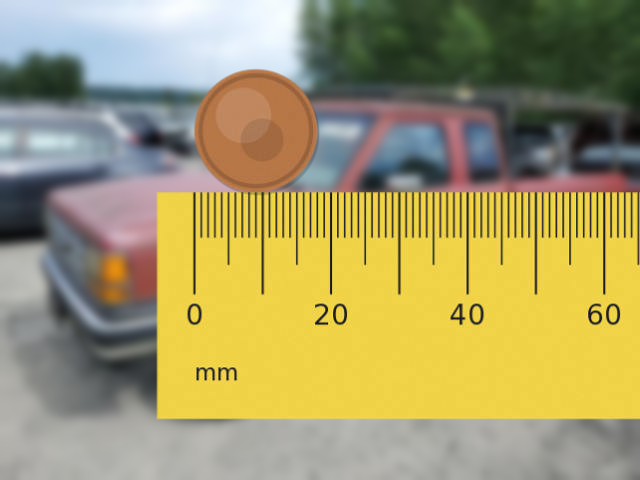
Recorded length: 18 mm
